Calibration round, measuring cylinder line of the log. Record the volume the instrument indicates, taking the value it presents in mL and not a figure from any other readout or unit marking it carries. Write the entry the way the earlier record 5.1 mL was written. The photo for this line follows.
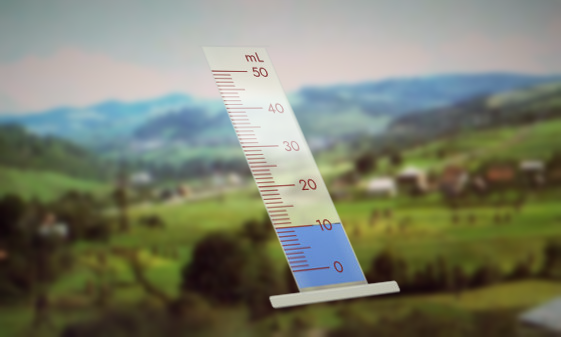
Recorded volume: 10 mL
